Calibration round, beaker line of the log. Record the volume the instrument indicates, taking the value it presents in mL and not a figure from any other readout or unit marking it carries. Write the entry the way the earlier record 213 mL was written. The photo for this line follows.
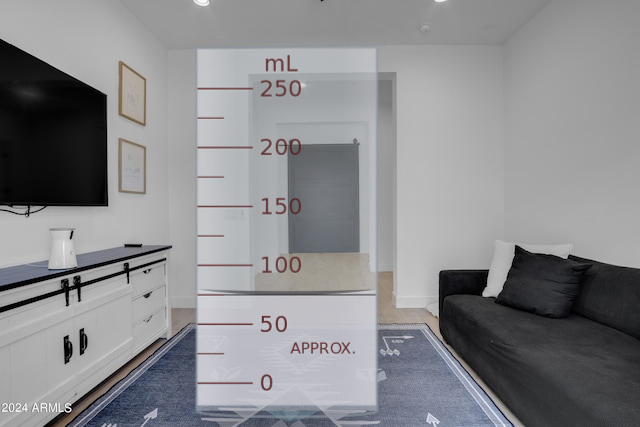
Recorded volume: 75 mL
